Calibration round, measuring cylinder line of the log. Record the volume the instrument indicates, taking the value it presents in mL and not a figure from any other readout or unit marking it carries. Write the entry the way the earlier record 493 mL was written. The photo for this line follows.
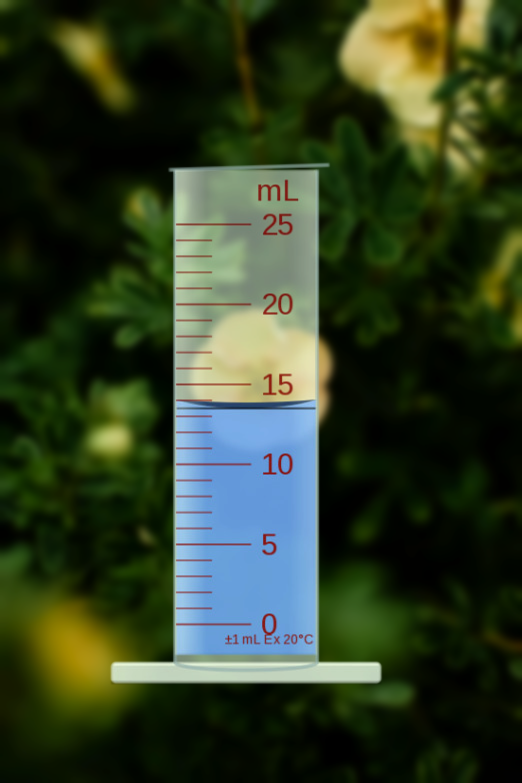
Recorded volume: 13.5 mL
